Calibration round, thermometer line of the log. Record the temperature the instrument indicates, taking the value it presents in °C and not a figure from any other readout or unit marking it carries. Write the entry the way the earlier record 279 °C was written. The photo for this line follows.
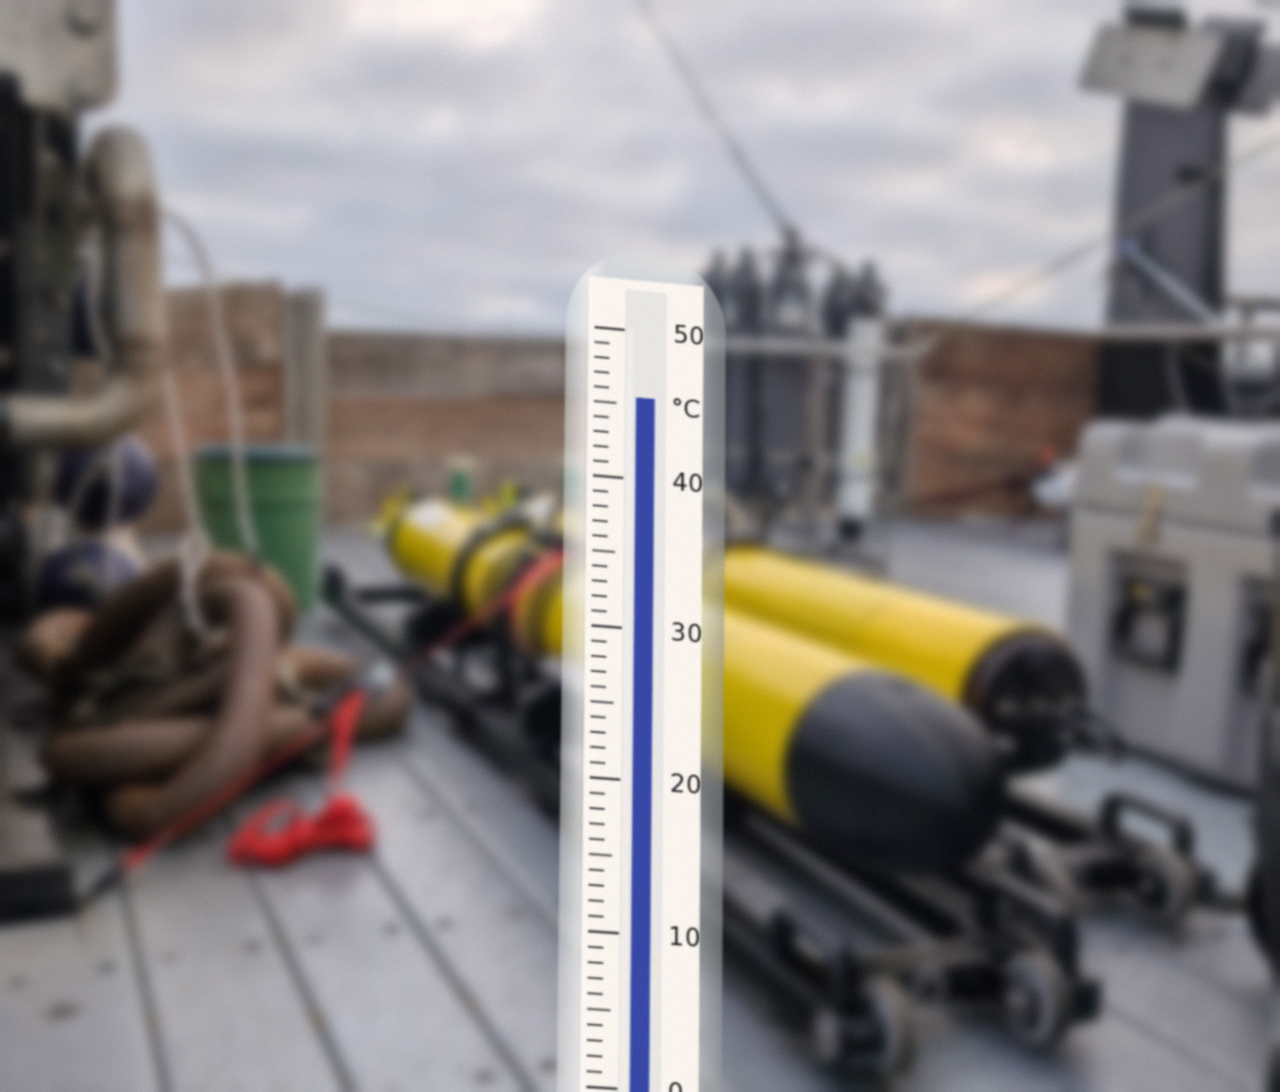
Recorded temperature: 45.5 °C
